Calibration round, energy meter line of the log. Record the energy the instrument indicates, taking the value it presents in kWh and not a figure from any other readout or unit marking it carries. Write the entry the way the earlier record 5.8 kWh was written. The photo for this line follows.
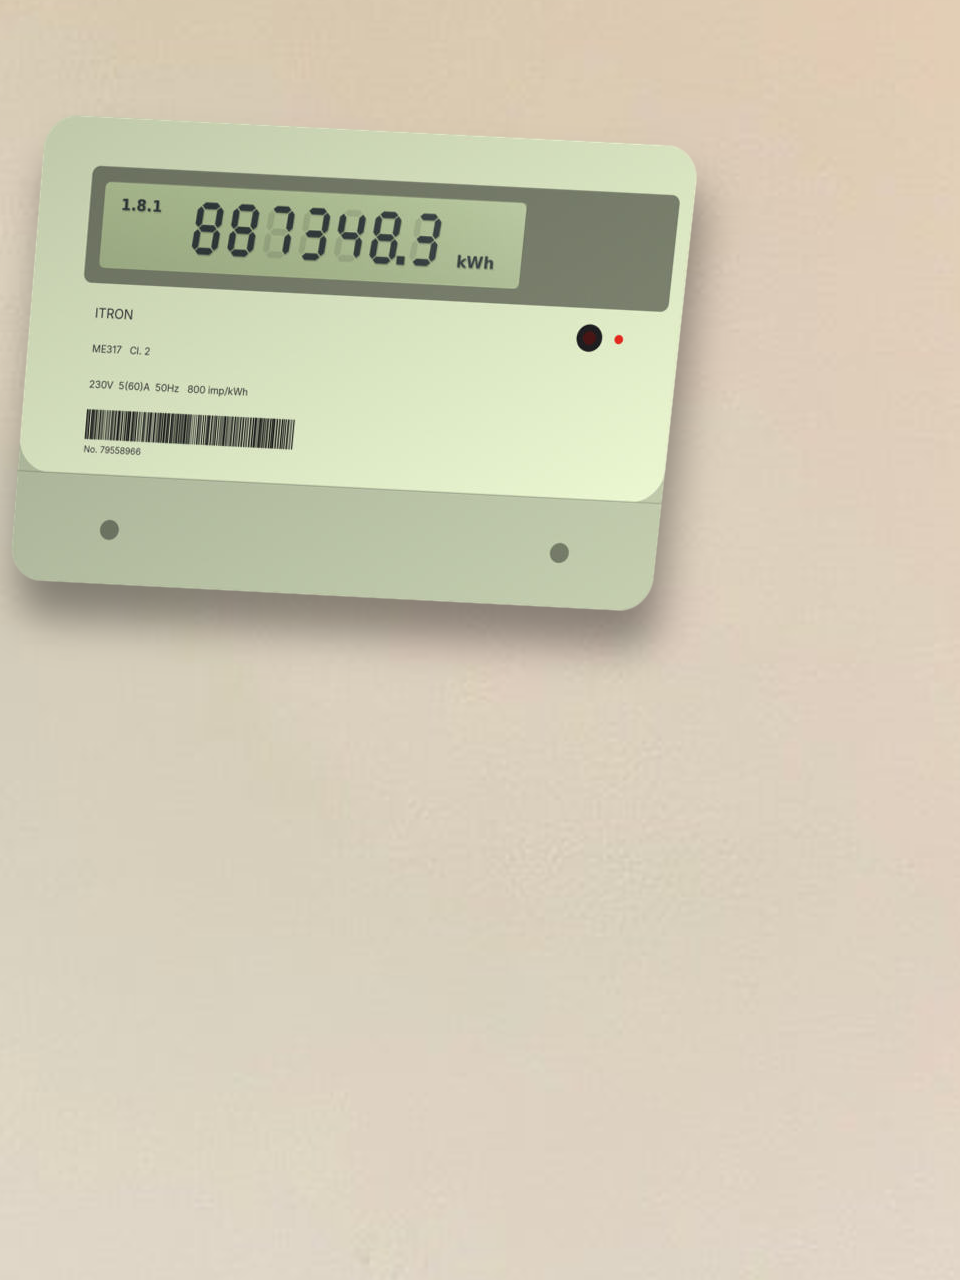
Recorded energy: 887348.3 kWh
